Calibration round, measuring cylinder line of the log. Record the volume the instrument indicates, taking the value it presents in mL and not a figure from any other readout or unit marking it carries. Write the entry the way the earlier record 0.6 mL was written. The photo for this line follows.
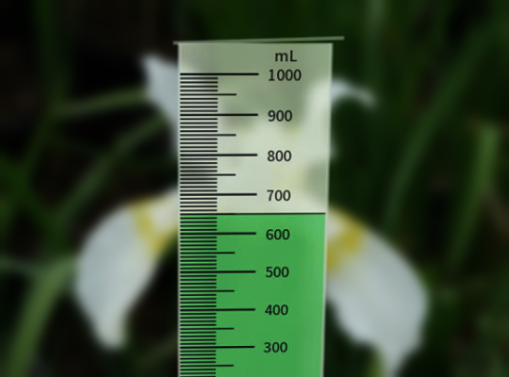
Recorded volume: 650 mL
